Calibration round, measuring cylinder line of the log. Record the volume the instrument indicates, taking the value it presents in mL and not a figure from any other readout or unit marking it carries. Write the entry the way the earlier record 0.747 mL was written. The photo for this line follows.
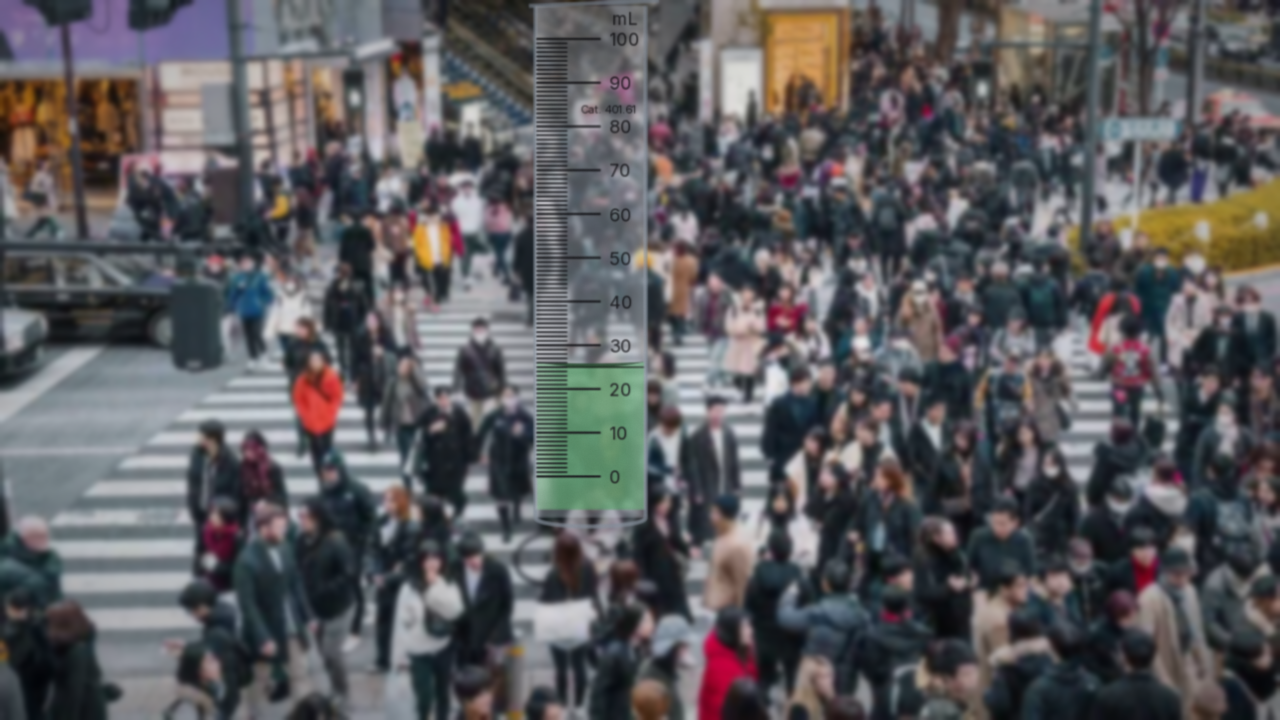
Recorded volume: 25 mL
